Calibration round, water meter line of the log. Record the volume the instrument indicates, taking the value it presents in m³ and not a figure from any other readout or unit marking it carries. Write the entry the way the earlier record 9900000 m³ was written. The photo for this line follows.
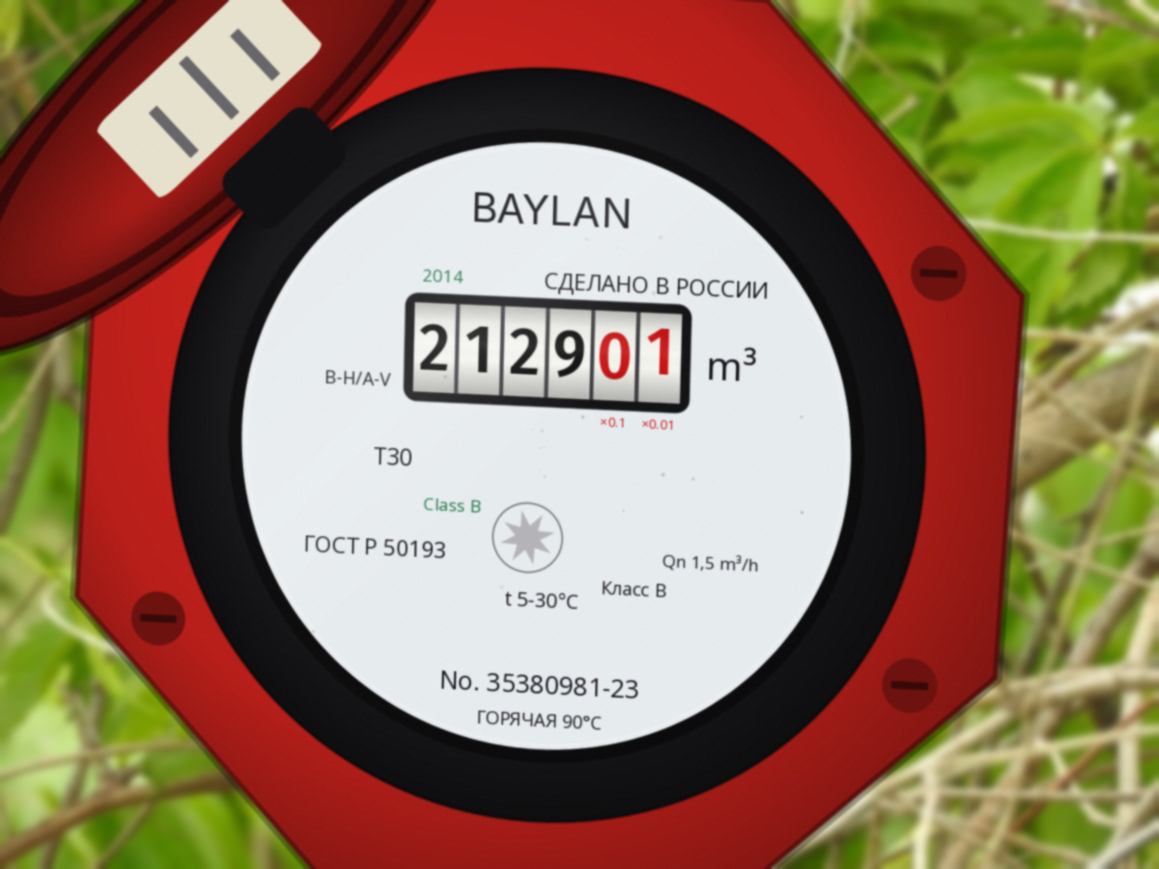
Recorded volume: 2129.01 m³
